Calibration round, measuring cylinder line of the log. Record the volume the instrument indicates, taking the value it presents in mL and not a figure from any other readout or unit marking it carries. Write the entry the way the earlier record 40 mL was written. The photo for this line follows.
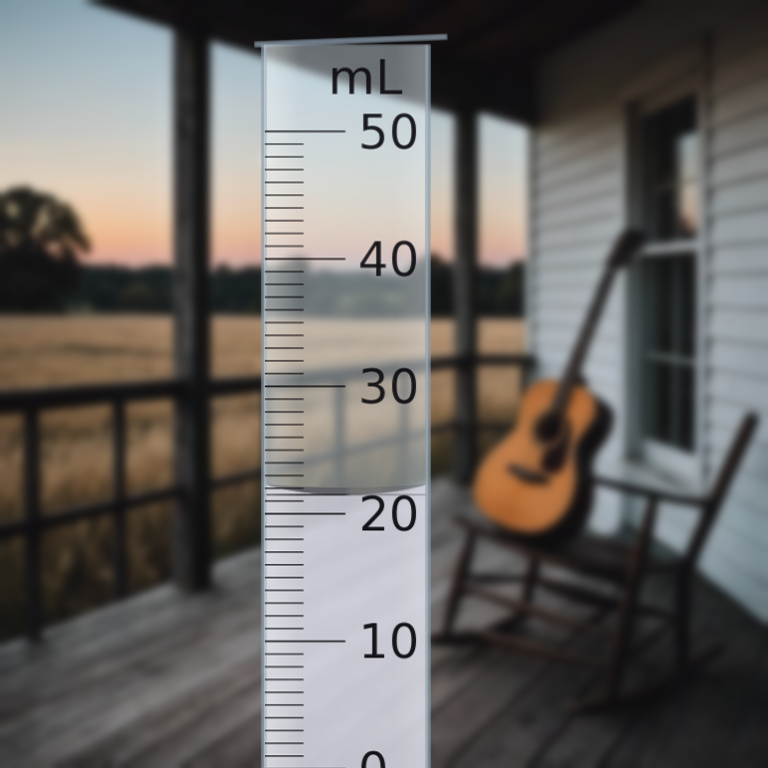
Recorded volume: 21.5 mL
